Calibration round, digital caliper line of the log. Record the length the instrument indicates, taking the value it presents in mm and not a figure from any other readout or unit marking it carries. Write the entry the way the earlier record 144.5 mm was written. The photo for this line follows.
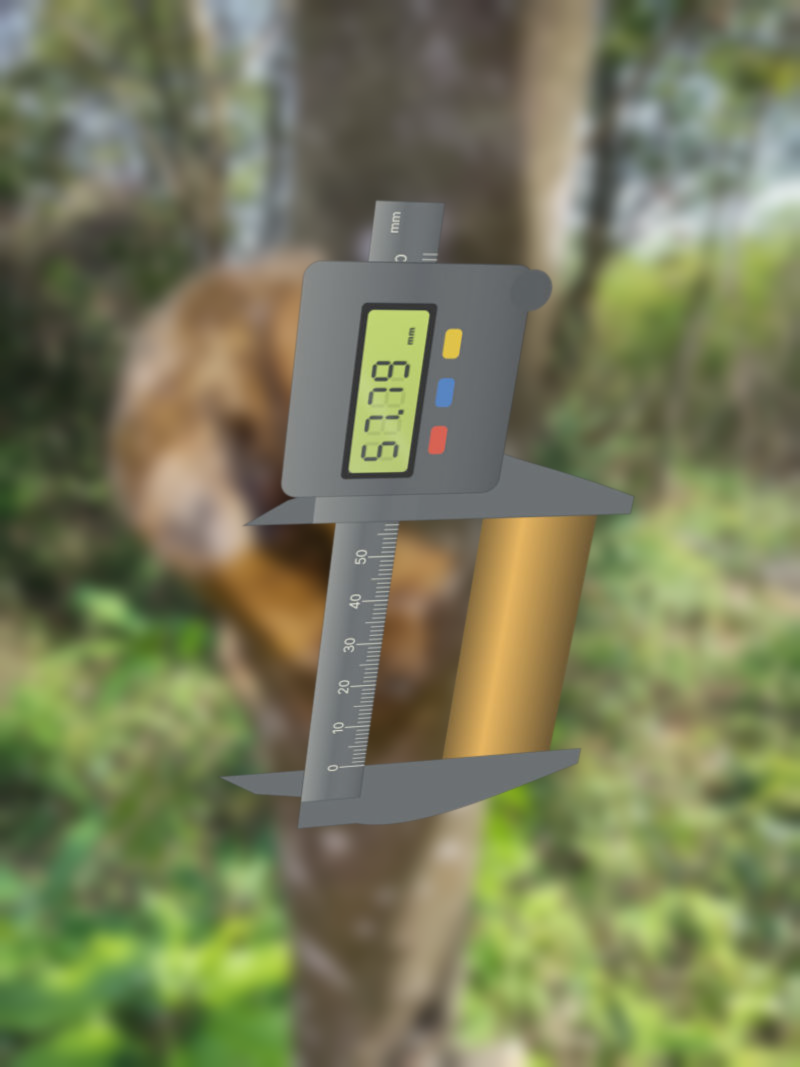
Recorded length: 57.79 mm
